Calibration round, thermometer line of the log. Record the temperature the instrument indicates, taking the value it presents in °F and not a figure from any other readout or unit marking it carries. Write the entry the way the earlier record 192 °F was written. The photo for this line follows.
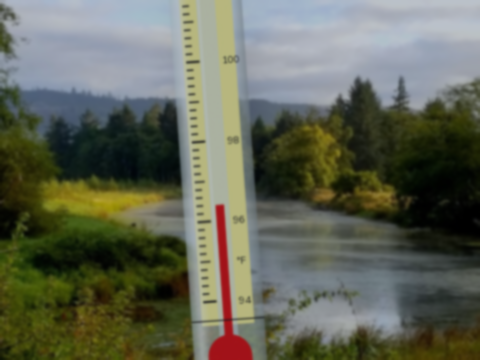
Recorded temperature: 96.4 °F
